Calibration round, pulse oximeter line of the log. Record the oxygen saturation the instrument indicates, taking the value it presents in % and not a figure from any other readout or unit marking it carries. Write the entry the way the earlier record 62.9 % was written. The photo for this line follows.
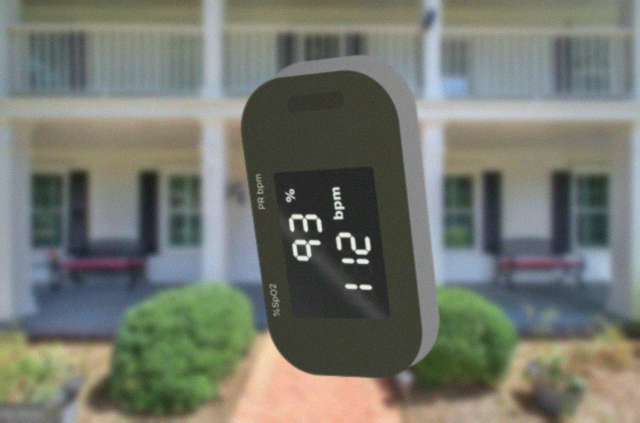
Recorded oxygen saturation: 93 %
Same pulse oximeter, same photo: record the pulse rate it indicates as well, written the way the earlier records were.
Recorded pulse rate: 112 bpm
